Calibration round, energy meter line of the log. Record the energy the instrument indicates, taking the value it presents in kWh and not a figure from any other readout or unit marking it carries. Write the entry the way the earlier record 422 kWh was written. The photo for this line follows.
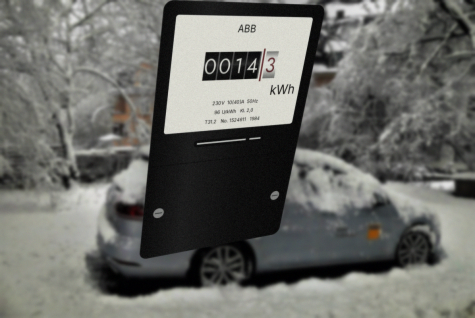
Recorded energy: 14.3 kWh
